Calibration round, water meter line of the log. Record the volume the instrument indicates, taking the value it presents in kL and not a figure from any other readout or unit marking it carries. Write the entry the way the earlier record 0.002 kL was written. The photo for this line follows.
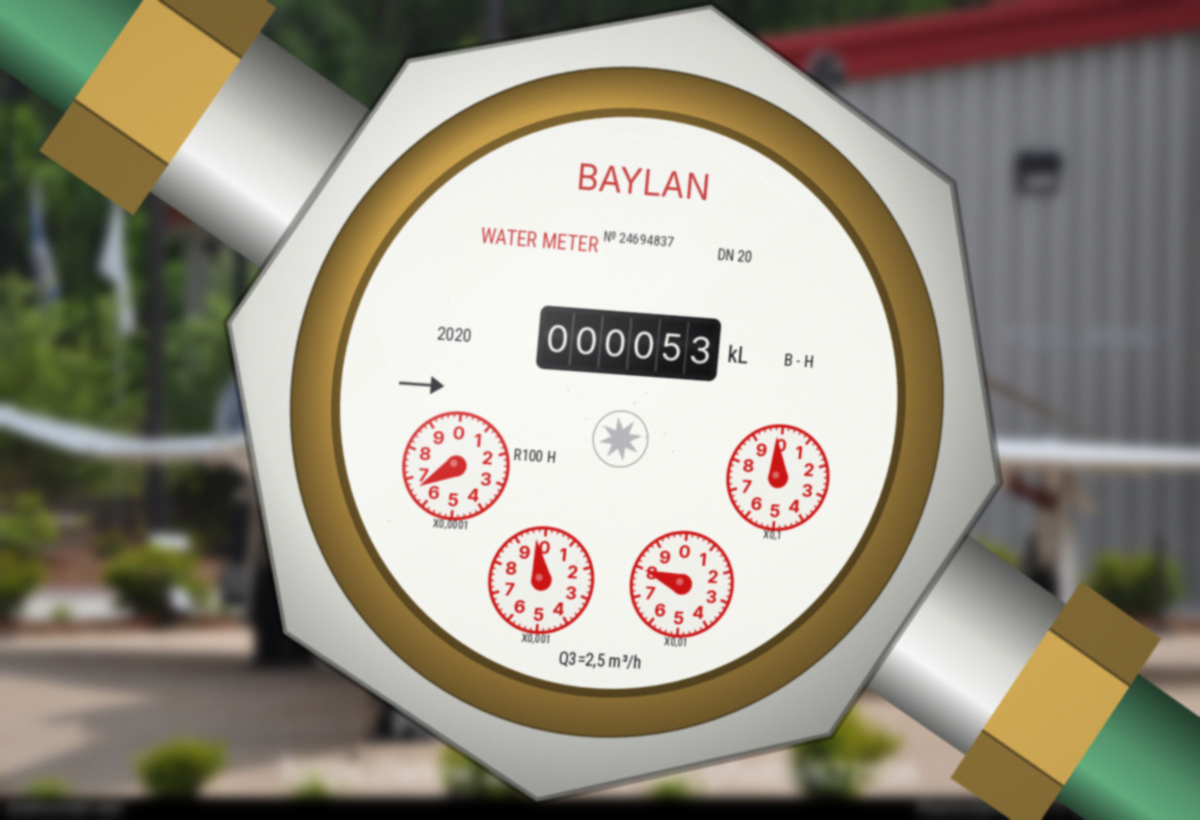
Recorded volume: 52.9796 kL
